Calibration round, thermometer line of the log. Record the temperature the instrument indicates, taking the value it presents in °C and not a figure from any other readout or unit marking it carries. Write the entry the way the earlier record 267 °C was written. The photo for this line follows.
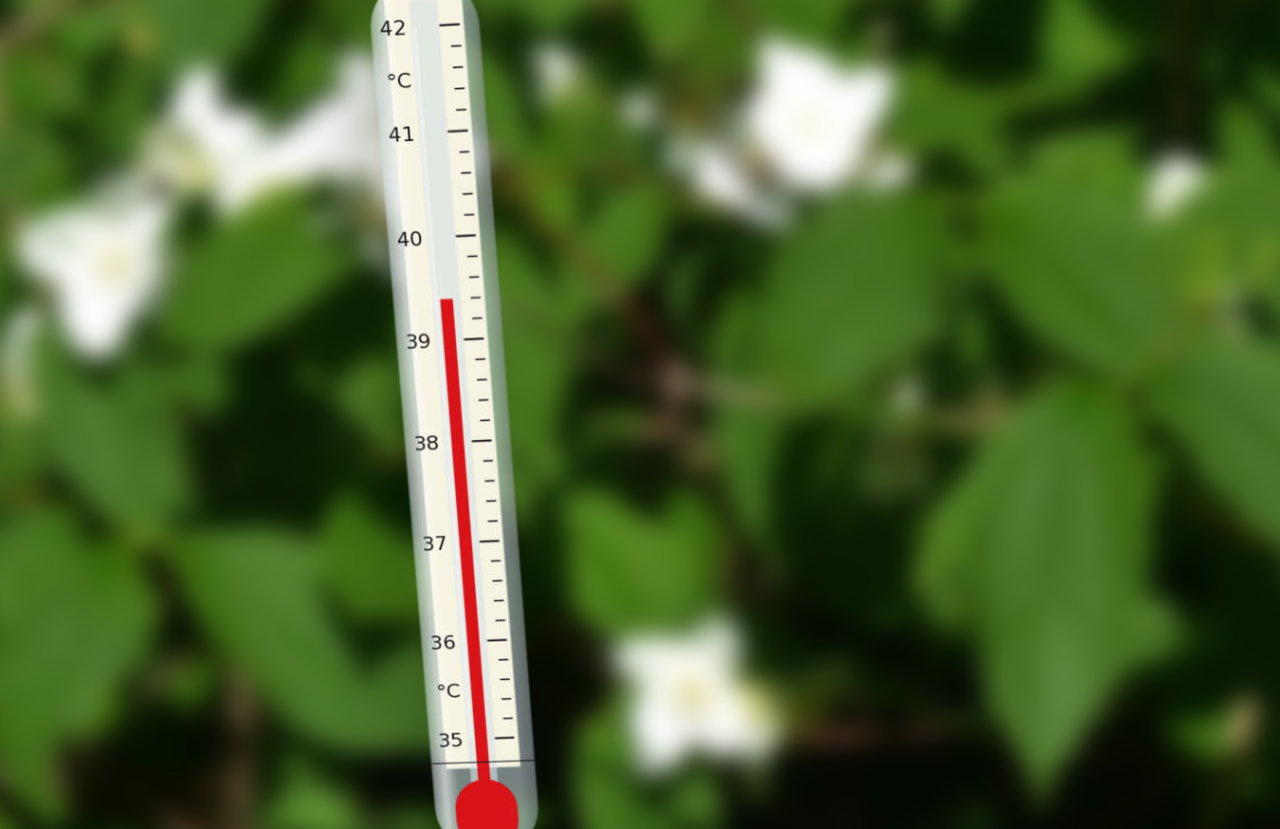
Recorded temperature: 39.4 °C
